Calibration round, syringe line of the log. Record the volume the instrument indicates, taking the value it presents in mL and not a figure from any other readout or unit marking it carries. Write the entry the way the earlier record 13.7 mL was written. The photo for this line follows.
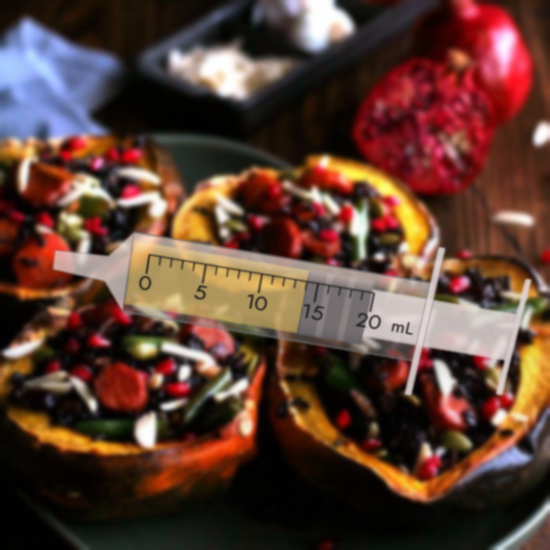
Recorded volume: 14 mL
